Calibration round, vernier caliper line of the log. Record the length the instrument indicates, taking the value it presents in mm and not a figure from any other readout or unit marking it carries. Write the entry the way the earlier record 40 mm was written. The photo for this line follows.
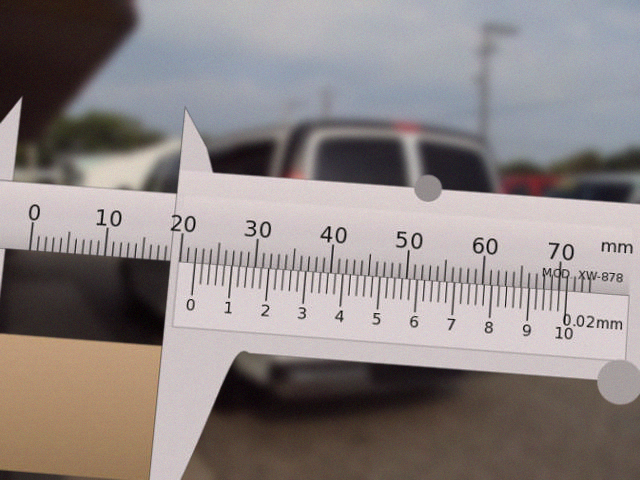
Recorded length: 22.0 mm
